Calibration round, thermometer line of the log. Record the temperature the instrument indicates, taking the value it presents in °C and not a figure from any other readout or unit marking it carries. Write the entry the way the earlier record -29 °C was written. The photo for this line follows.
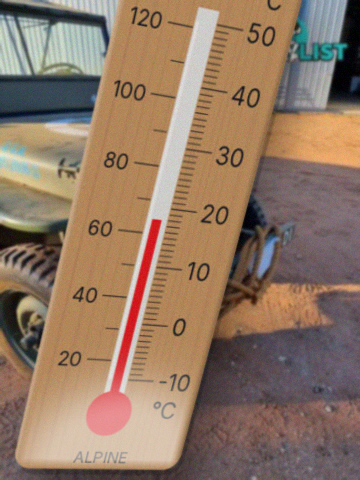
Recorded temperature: 18 °C
